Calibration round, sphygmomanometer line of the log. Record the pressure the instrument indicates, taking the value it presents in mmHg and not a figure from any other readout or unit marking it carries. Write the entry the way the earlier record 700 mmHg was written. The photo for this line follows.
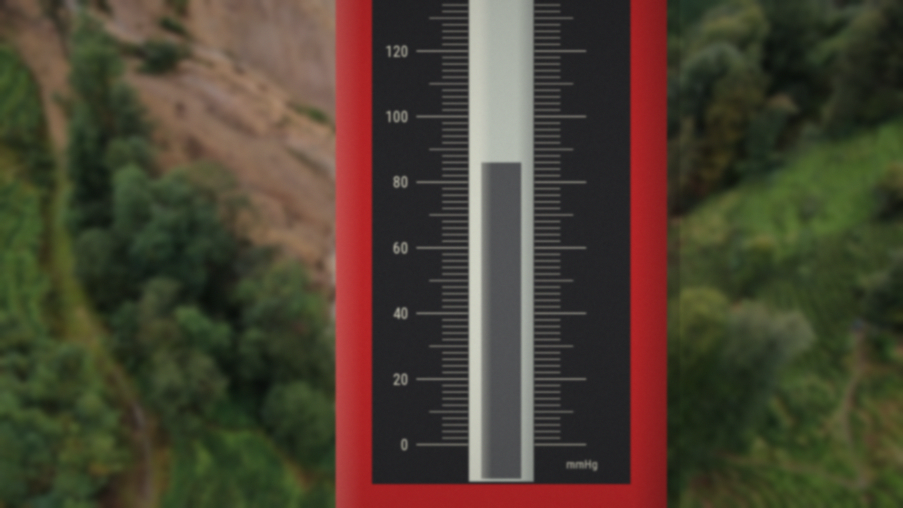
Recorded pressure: 86 mmHg
